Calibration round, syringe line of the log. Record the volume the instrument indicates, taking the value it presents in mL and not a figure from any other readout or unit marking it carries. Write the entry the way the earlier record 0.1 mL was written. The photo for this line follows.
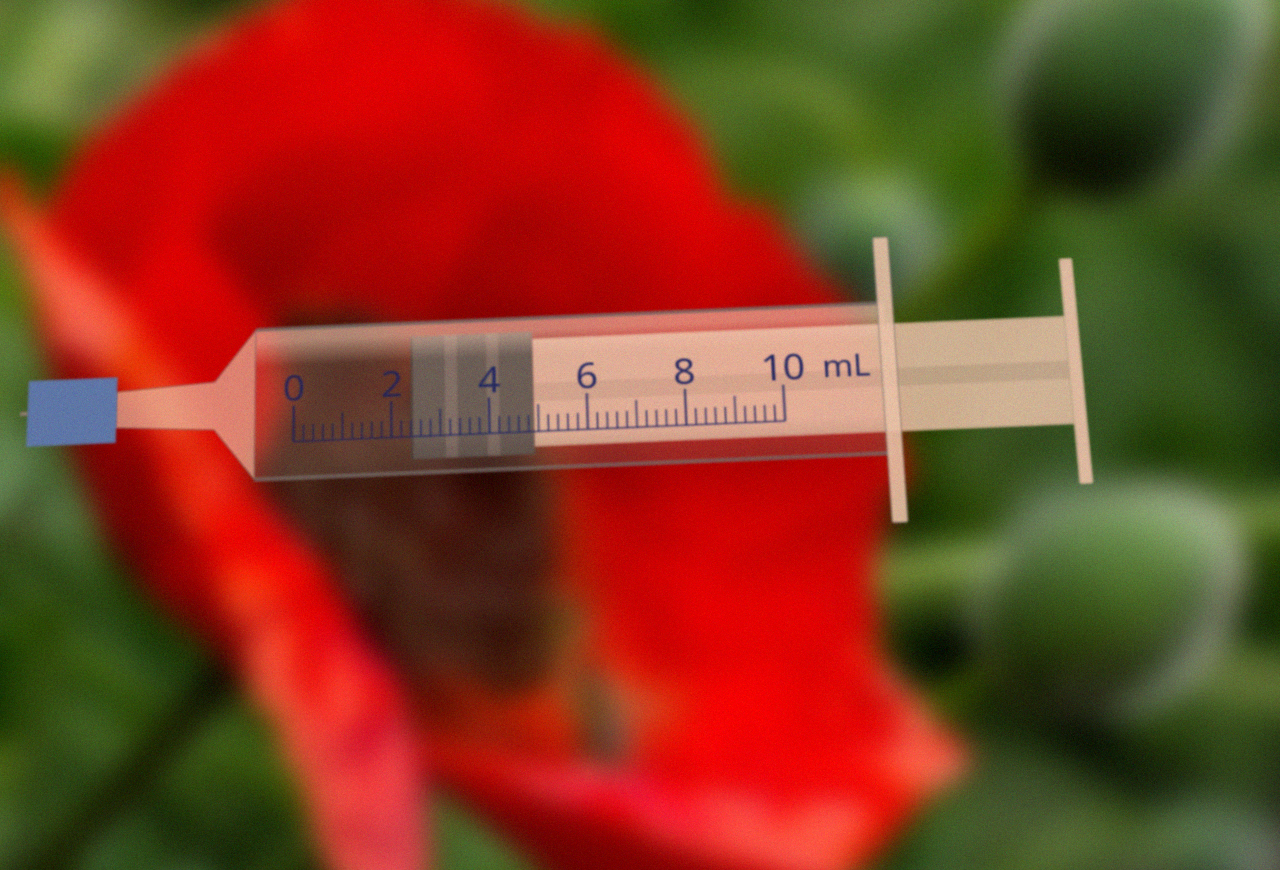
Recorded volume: 2.4 mL
